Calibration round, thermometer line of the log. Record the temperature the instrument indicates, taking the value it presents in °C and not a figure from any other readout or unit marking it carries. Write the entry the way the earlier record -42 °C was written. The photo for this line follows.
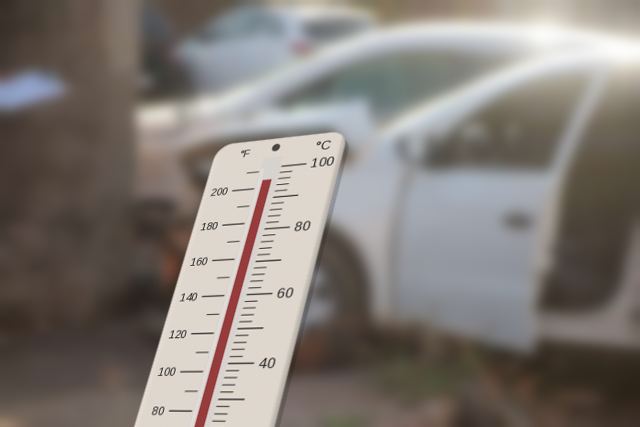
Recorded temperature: 96 °C
